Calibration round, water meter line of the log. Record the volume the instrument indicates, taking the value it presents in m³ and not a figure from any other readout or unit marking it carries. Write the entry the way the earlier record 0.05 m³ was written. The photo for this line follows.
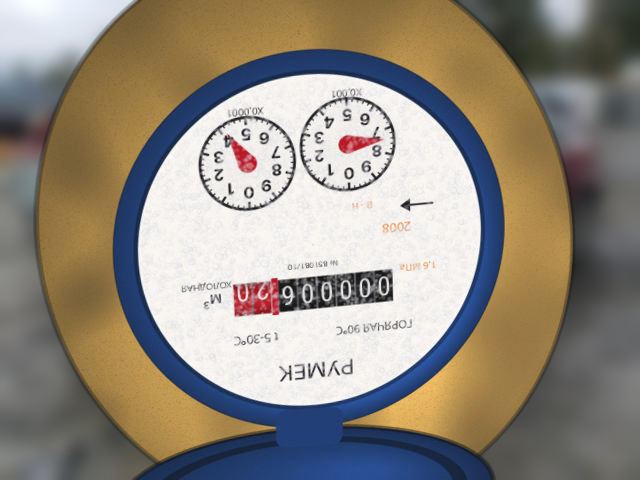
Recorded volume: 6.1974 m³
